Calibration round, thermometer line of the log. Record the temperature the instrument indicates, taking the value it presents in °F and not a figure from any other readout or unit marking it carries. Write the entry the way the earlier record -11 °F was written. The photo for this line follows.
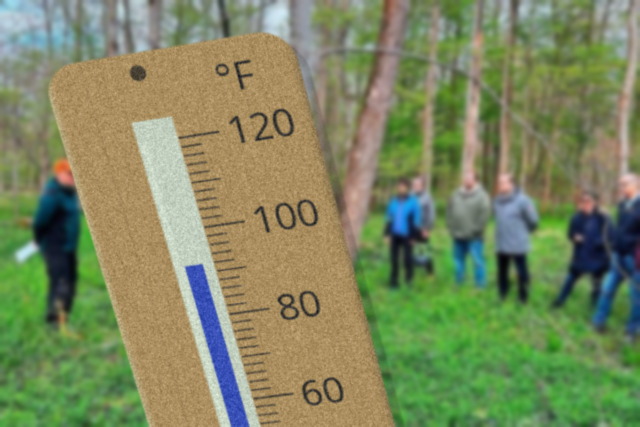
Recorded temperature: 92 °F
